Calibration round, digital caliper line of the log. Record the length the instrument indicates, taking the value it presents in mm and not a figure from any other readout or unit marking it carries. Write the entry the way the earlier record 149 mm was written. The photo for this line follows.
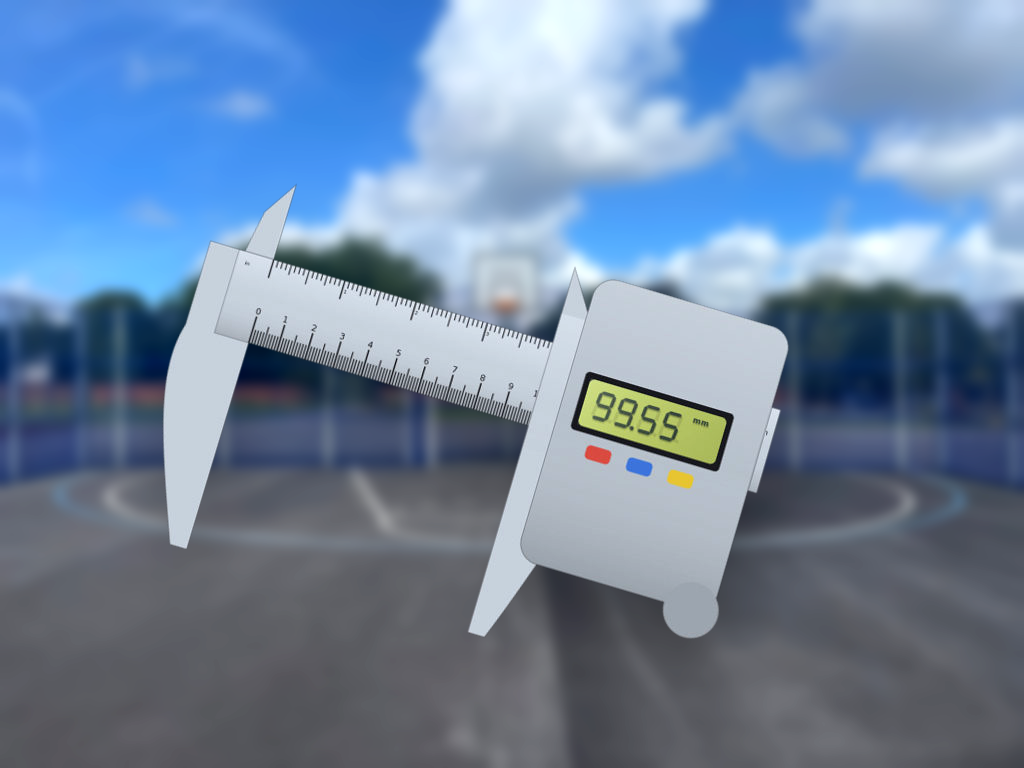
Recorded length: 99.55 mm
